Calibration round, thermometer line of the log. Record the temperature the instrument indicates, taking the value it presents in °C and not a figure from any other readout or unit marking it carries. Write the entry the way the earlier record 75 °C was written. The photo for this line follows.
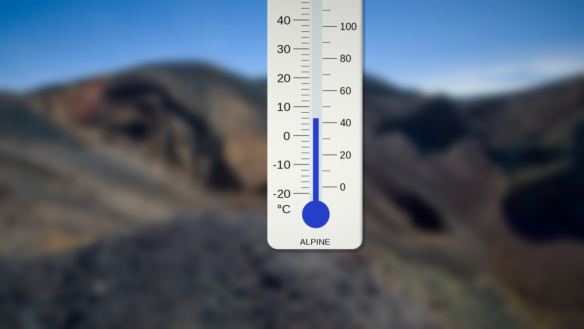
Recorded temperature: 6 °C
